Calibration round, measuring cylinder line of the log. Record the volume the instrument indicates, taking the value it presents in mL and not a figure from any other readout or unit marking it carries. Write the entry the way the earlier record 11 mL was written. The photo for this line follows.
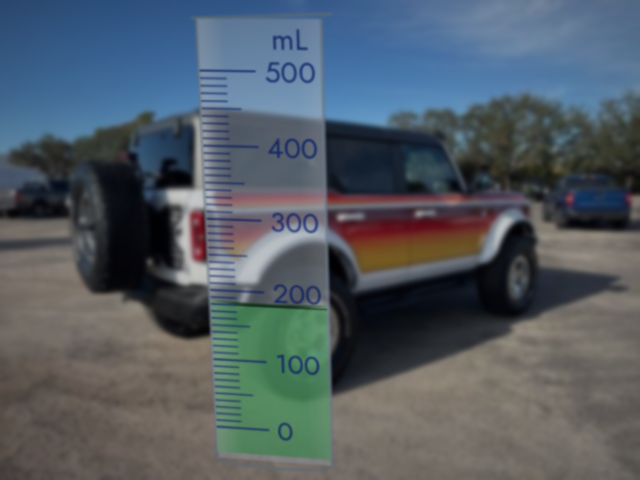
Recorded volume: 180 mL
